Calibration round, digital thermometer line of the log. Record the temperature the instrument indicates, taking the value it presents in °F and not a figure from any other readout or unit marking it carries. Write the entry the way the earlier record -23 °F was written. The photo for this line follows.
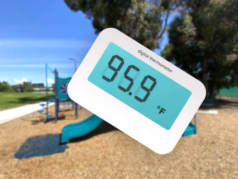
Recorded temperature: 95.9 °F
